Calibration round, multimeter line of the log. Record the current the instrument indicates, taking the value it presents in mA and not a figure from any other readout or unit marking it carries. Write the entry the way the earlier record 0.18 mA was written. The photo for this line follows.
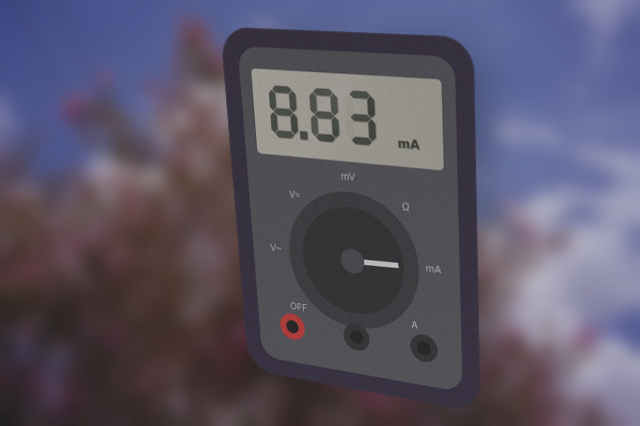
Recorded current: 8.83 mA
